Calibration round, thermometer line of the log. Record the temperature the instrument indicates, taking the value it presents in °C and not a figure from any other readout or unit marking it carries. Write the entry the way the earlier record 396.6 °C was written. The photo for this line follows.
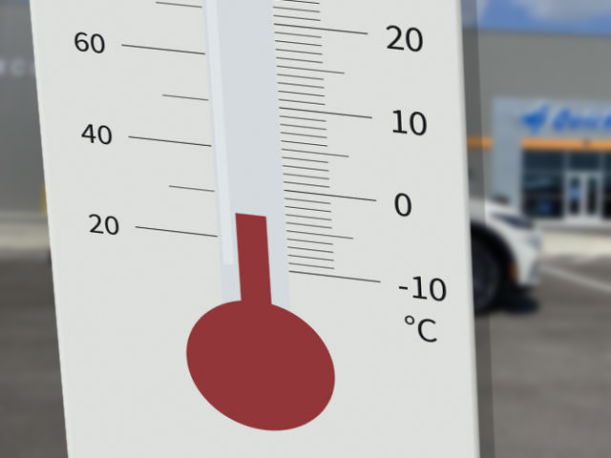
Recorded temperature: -3.5 °C
